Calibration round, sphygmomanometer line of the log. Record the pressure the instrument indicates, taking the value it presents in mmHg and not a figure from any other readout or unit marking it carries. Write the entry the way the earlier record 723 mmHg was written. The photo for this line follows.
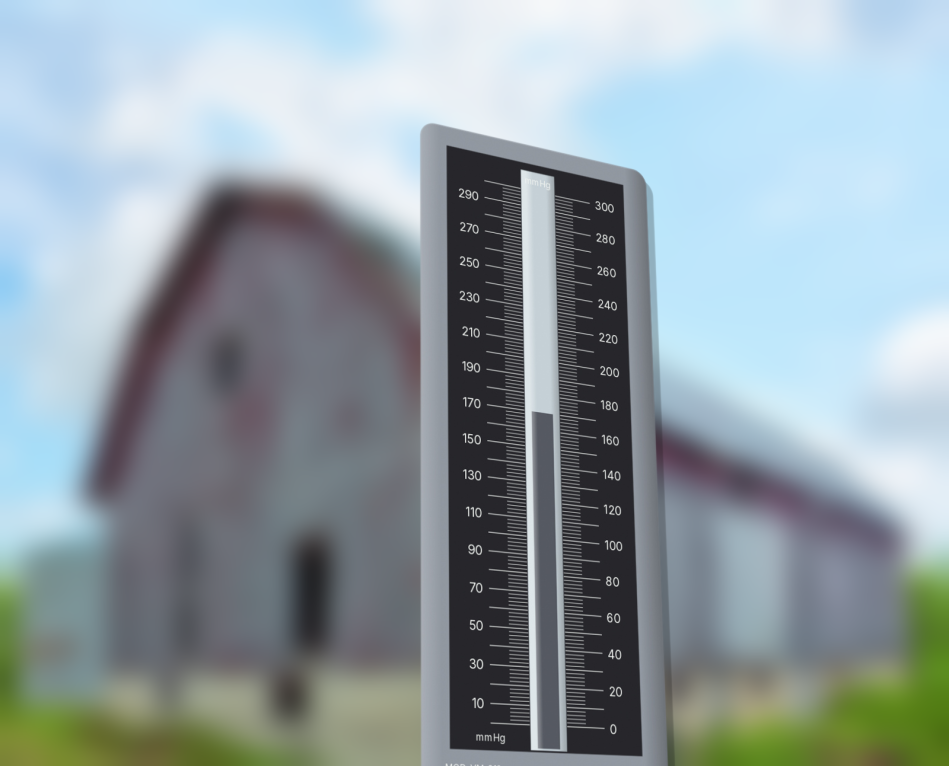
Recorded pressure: 170 mmHg
